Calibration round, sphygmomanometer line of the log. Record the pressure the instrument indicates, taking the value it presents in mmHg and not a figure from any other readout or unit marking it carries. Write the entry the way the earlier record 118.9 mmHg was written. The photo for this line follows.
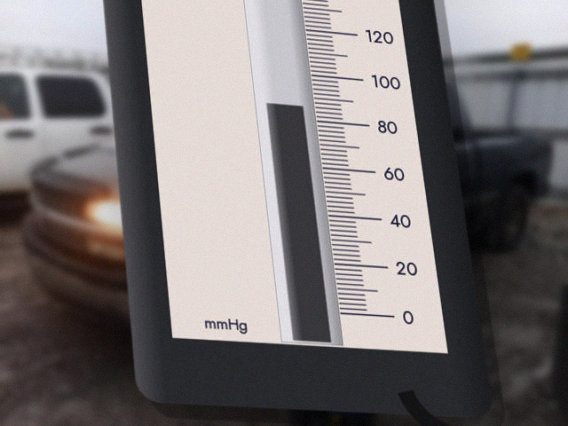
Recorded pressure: 86 mmHg
